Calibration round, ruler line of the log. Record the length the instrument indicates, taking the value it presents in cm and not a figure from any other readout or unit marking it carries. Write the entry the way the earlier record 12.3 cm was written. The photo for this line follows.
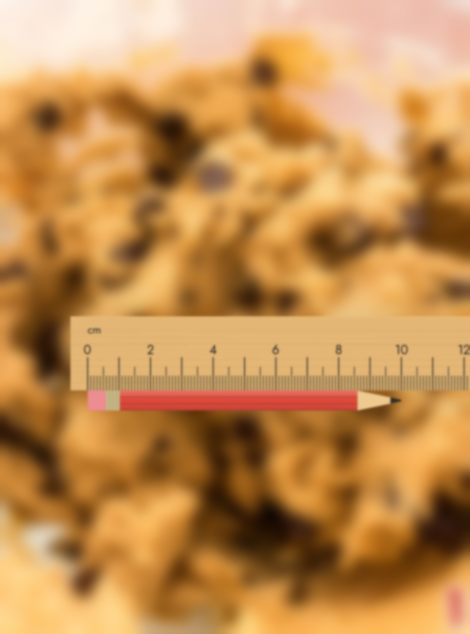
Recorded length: 10 cm
